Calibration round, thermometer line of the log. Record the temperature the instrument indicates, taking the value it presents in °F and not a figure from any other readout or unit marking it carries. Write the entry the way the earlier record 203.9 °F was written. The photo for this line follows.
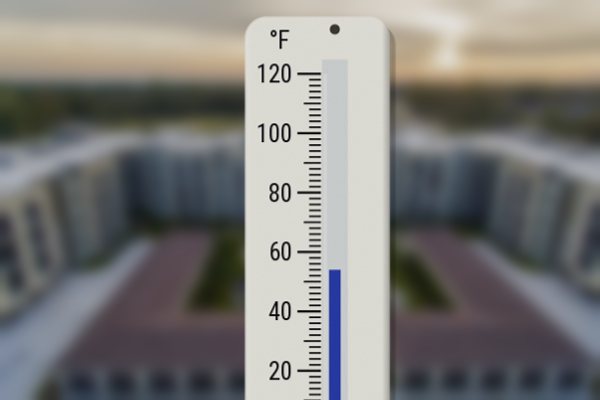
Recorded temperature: 54 °F
